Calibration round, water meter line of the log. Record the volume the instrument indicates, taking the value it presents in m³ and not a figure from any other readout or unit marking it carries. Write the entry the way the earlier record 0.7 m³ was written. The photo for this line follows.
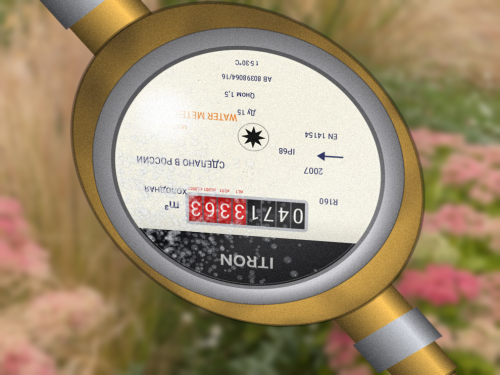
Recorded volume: 471.3363 m³
